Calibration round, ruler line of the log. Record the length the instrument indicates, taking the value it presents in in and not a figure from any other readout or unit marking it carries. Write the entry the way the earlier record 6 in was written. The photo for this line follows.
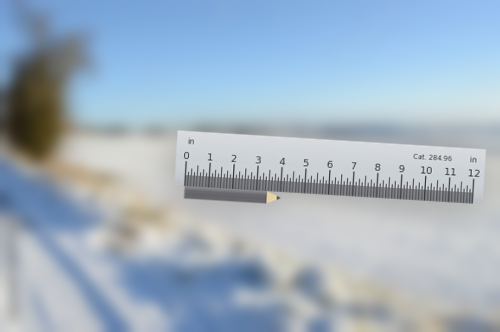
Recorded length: 4 in
